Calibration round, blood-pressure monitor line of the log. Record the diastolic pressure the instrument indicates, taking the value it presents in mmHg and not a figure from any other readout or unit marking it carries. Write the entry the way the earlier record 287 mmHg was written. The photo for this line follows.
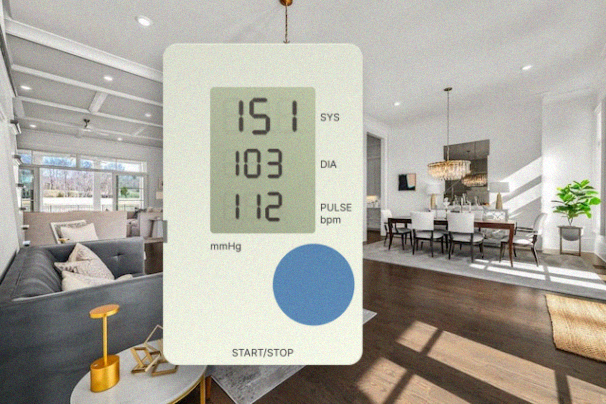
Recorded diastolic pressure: 103 mmHg
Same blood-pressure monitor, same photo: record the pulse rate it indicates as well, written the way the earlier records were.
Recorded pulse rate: 112 bpm
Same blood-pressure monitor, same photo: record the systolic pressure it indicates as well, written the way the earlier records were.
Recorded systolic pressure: 151 mmHg
